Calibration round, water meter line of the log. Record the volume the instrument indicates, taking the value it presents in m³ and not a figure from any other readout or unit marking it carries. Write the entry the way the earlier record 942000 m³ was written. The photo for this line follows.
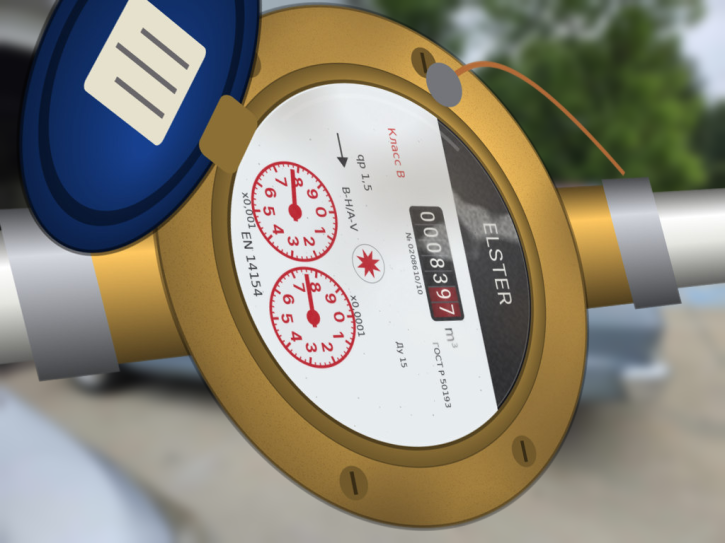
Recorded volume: 83.9777 m³
